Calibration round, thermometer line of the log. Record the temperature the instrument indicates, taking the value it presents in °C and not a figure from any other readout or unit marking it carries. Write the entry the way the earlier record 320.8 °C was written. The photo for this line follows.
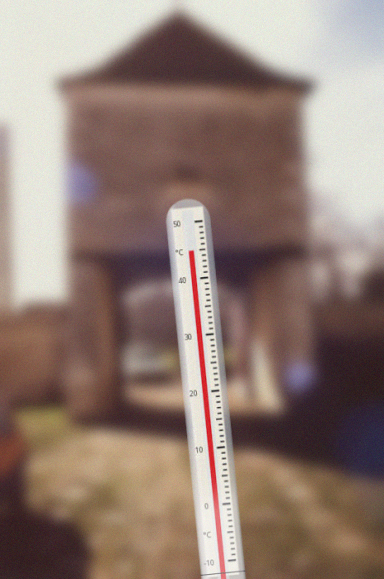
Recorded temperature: 45 °C
